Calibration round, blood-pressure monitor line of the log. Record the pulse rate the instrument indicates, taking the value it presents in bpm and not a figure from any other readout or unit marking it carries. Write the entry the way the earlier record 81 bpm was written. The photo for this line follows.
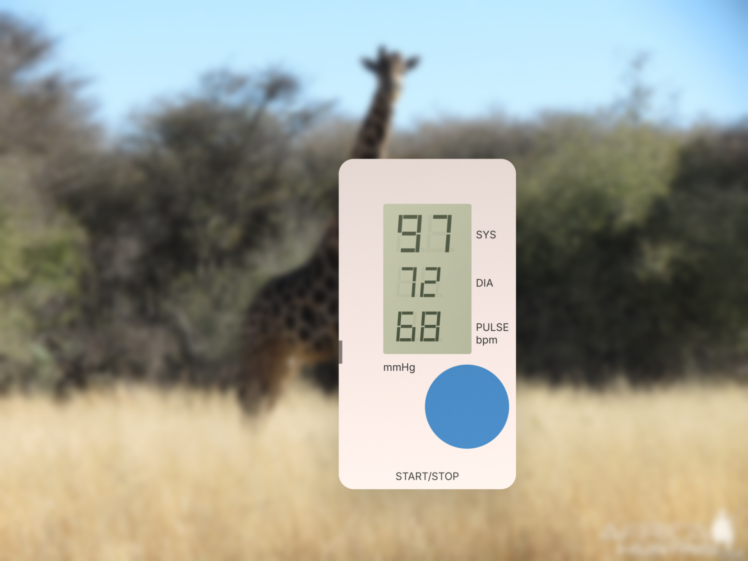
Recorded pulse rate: 68 bpm
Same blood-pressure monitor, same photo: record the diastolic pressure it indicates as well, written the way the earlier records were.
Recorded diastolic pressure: 72 mmHg
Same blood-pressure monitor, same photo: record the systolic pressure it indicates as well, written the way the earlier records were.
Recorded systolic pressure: 97 mmHg
